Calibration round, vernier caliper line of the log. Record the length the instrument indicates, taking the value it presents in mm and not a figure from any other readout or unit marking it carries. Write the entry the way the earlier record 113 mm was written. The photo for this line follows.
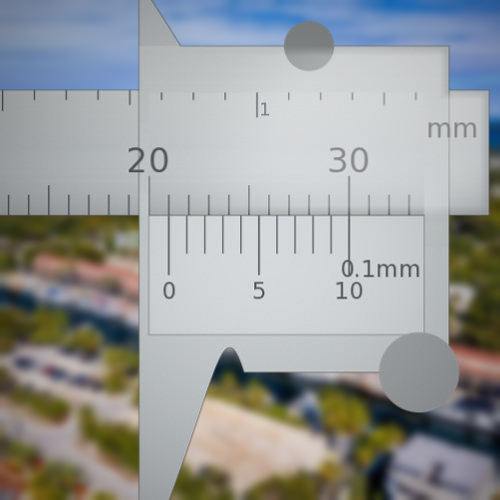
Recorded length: 21.0 mm
